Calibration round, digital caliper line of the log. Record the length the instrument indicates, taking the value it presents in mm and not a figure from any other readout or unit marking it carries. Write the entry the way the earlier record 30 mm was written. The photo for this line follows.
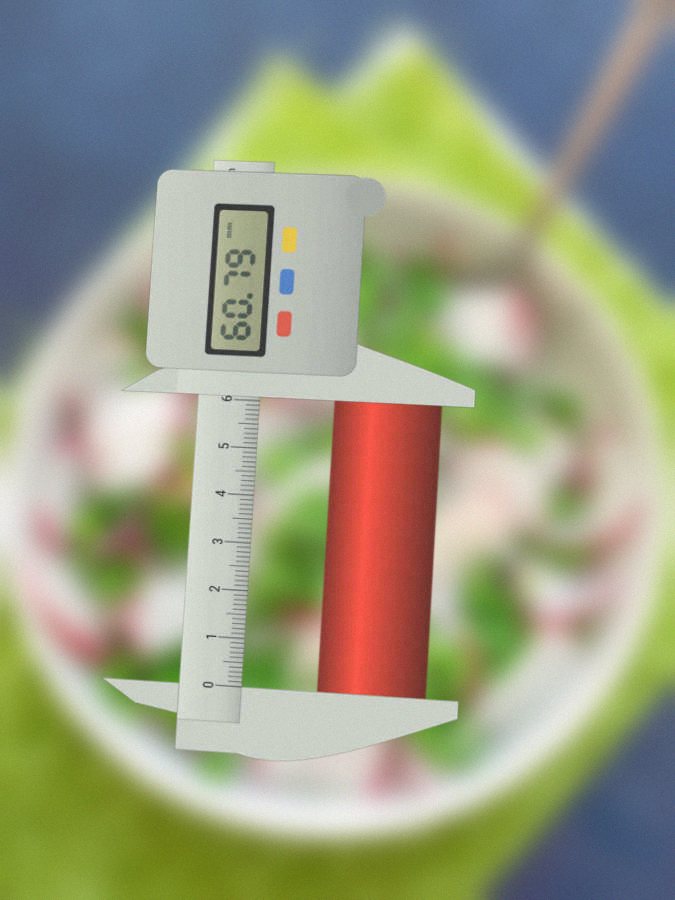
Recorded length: 60.79 mm
